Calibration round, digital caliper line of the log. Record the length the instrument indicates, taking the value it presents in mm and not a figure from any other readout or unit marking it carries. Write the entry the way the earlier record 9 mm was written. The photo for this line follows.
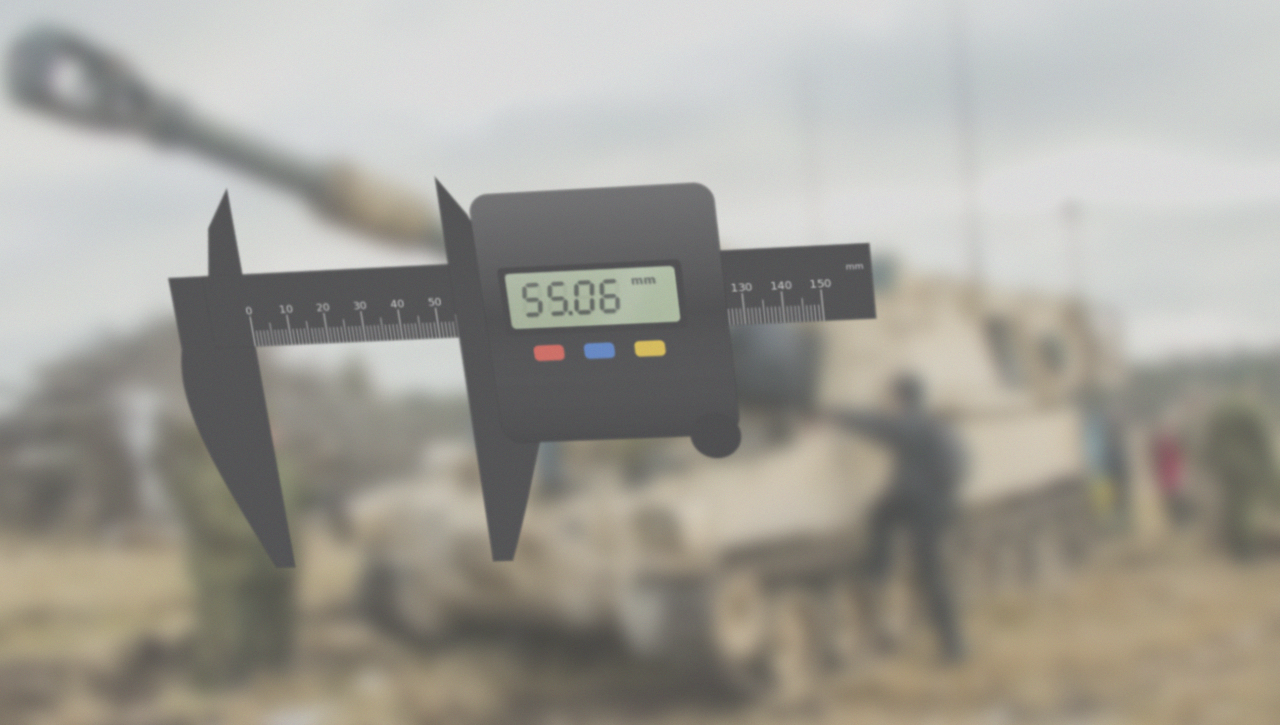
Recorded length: 55.06 mm
